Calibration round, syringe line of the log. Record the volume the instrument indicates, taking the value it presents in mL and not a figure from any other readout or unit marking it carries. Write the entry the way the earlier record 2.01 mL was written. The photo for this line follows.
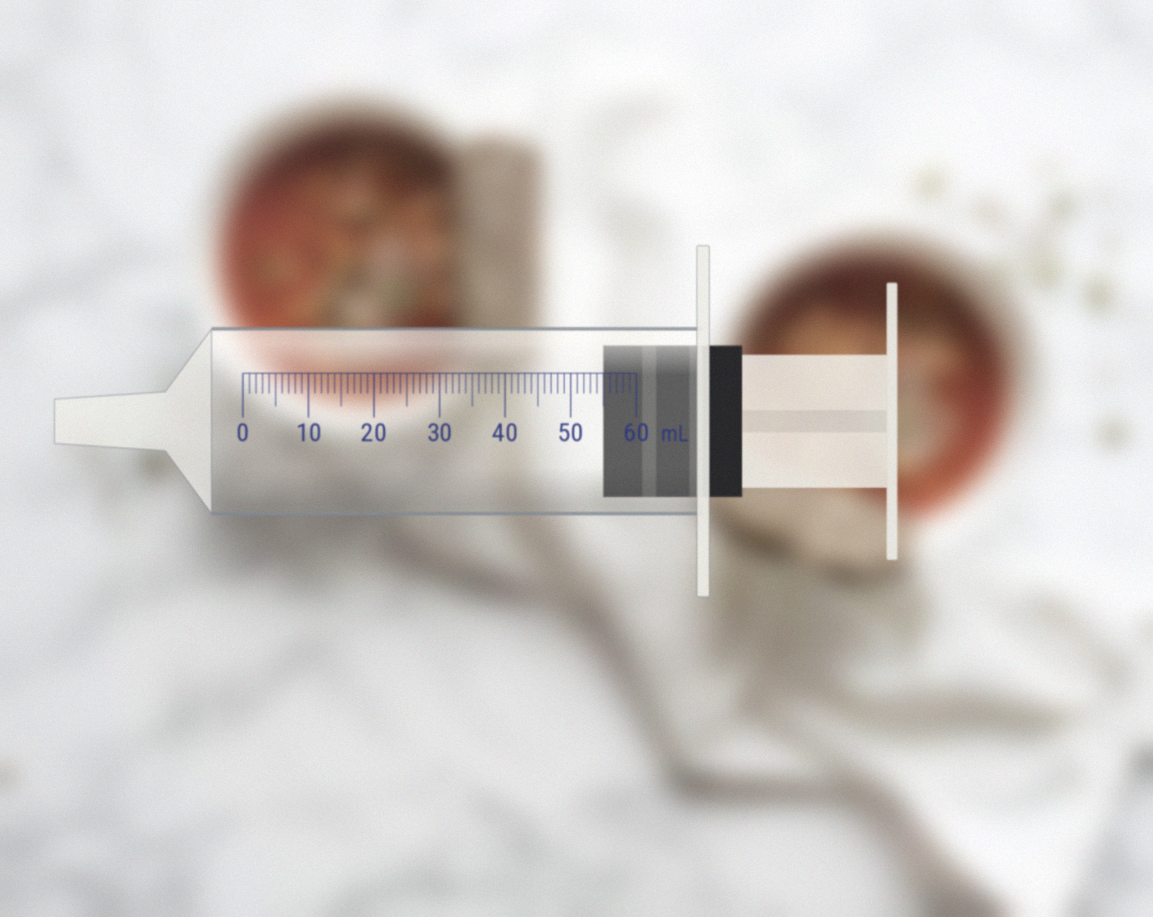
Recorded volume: 55 mL
